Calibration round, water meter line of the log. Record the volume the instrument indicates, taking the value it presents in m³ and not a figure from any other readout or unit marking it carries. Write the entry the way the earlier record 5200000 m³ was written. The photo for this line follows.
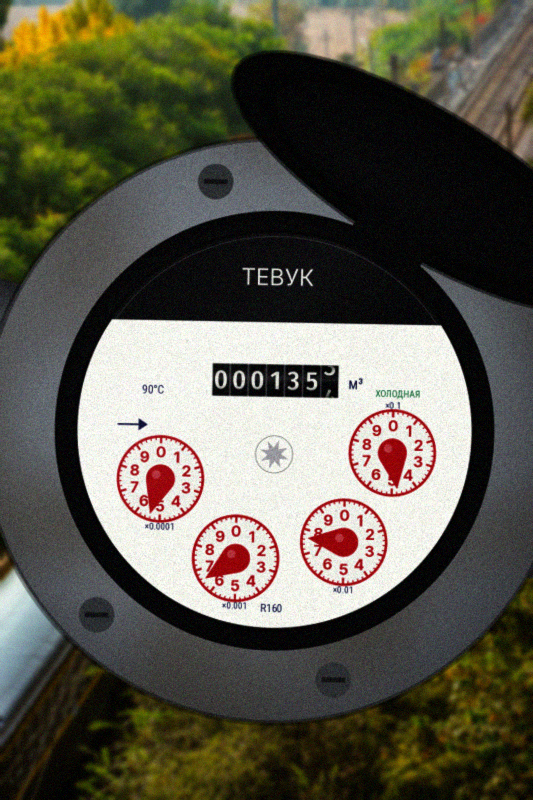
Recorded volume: 1353.4765 m³
